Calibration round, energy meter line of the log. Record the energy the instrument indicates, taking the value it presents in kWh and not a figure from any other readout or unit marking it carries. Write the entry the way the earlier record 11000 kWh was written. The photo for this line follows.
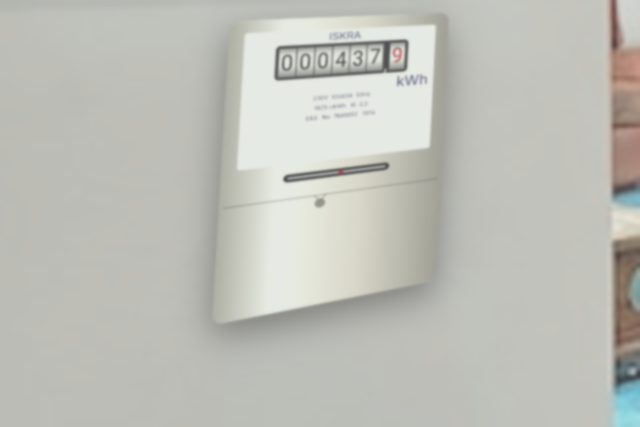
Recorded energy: 437.9 kWh
